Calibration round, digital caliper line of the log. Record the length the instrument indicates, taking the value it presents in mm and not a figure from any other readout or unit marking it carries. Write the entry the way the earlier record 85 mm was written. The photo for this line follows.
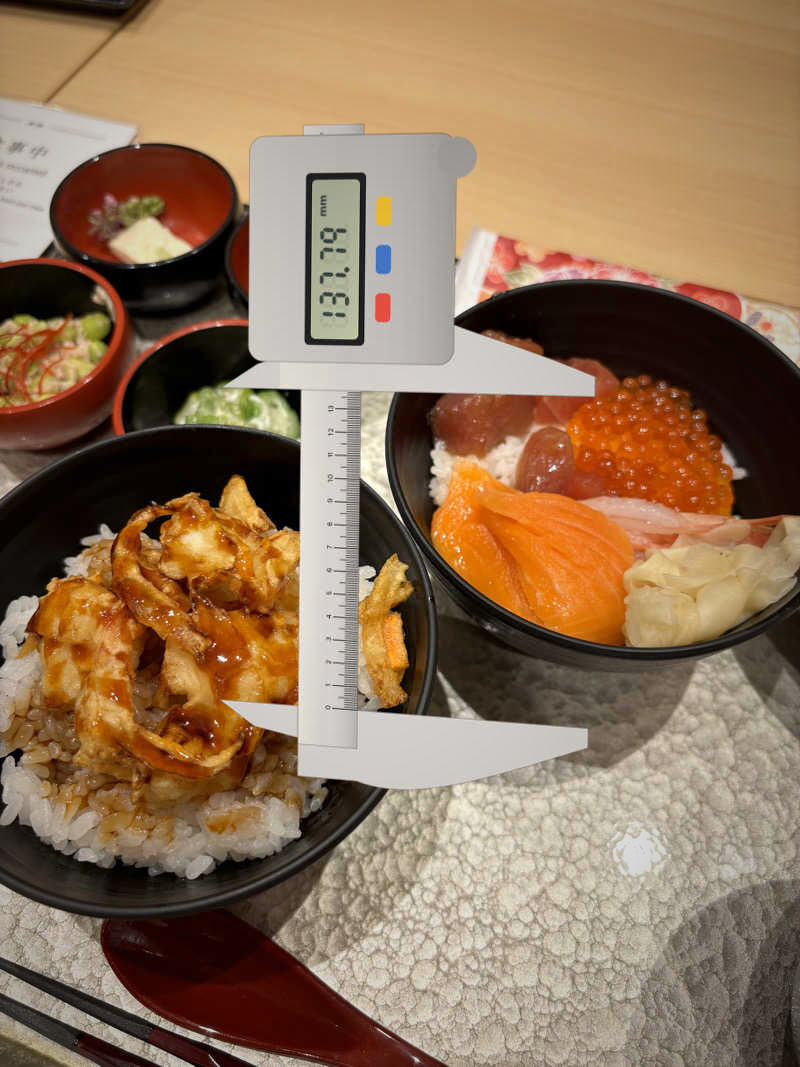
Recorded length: 137.79 mm
